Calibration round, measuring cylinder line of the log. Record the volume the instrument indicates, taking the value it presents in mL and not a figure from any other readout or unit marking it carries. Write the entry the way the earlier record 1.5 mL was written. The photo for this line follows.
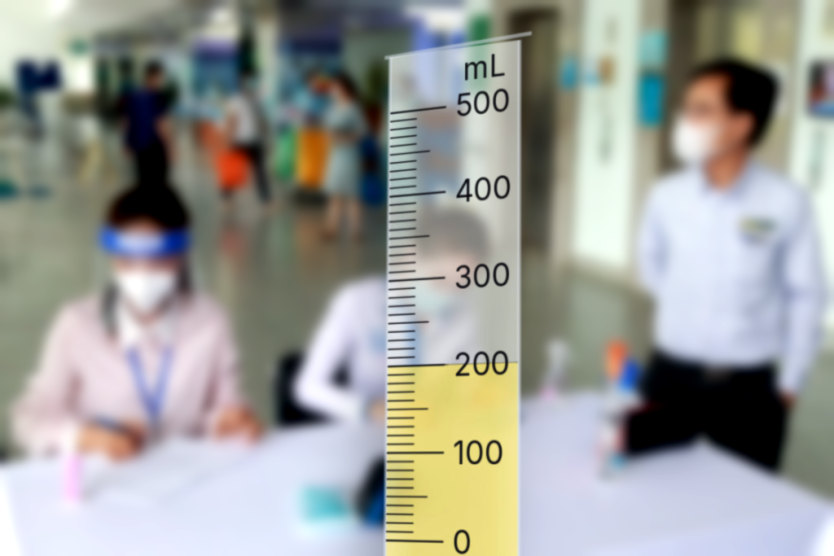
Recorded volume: 200 mL
